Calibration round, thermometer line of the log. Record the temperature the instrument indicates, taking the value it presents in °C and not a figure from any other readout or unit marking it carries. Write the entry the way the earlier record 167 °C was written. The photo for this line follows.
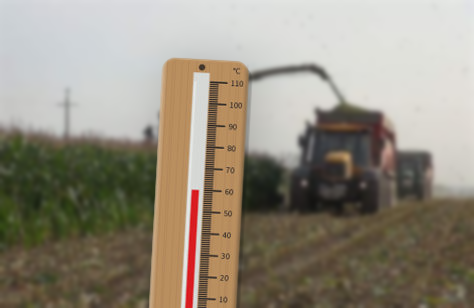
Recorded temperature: 60 °C
